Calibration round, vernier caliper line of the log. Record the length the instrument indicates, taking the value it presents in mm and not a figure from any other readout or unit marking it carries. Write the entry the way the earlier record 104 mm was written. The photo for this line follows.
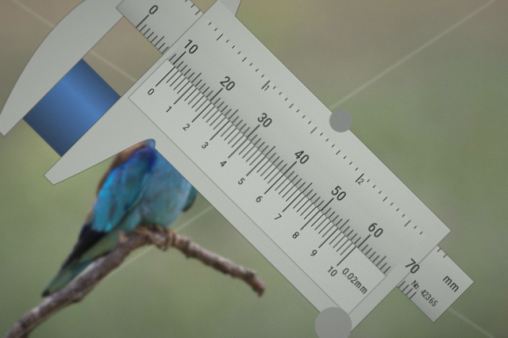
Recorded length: 10.6 mm
